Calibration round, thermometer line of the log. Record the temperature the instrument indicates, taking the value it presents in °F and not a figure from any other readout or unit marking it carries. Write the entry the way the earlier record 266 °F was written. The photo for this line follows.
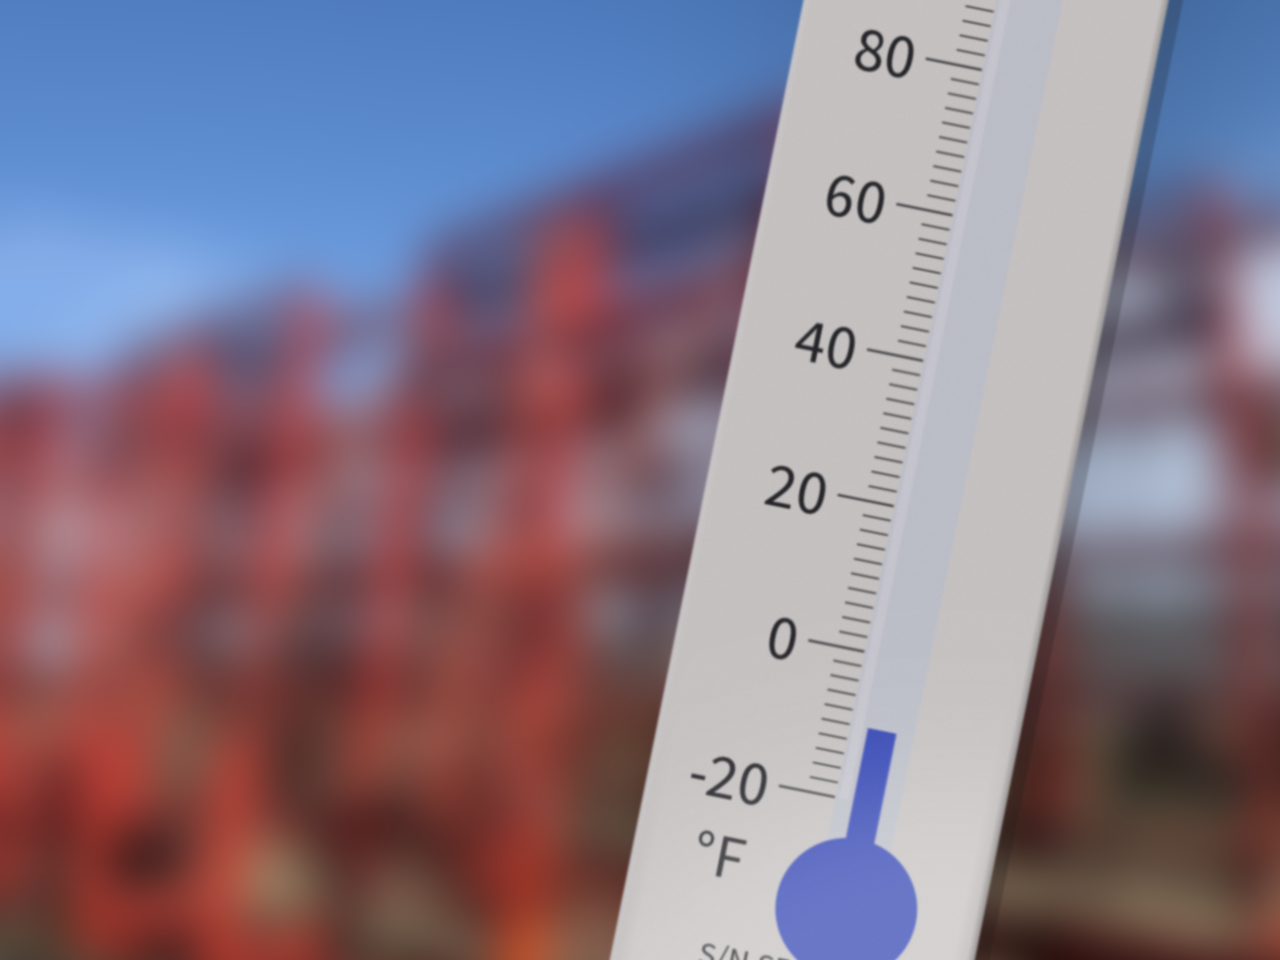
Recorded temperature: -10 °F
